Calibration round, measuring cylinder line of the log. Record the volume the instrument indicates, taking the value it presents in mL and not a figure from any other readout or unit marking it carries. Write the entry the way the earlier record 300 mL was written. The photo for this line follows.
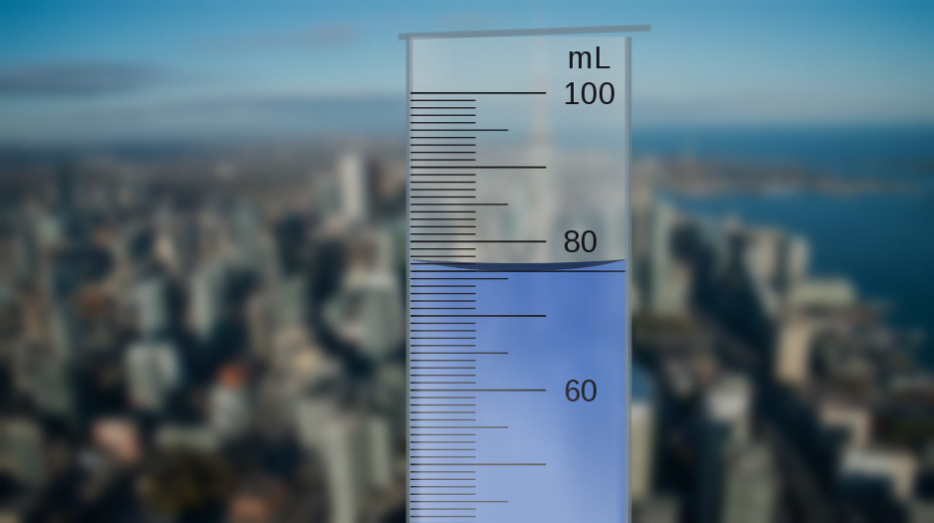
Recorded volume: 76 mL
